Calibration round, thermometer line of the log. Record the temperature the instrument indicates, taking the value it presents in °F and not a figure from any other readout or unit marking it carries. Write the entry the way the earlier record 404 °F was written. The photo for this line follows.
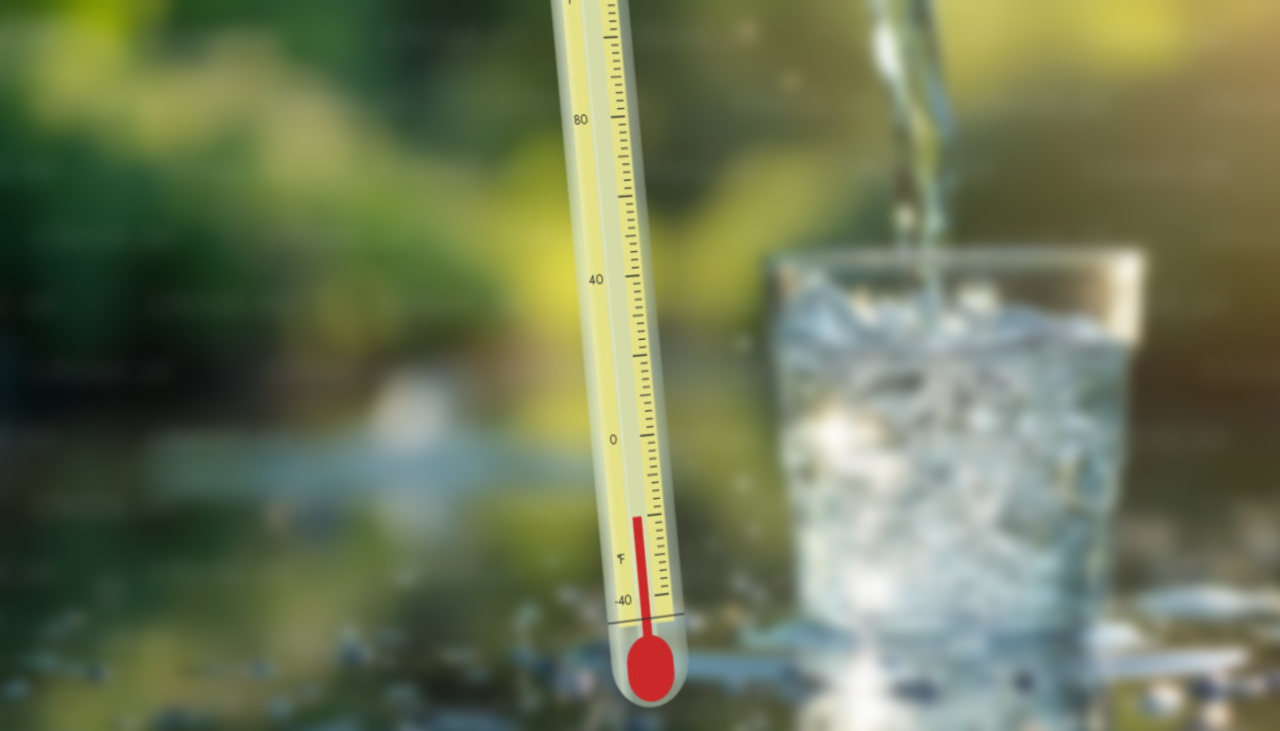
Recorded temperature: -20 °F
